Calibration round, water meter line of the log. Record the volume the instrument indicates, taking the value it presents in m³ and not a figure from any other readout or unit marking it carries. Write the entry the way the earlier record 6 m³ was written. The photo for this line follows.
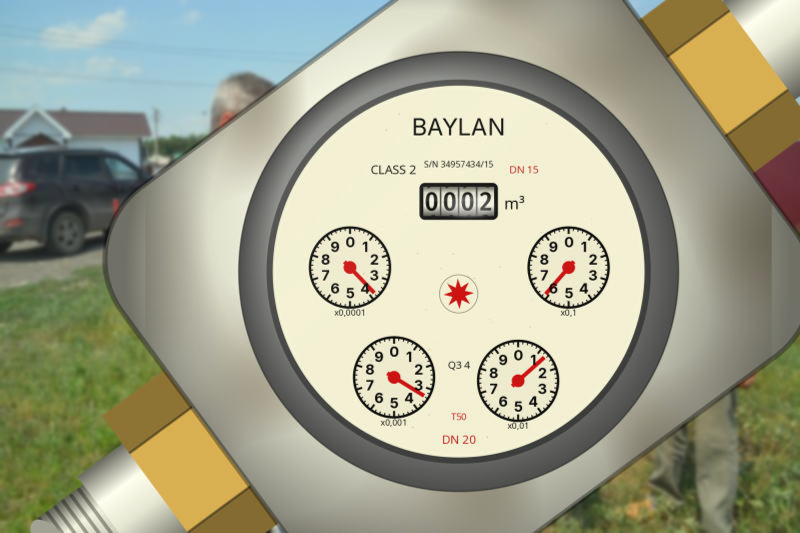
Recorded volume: 2.6133 m³
